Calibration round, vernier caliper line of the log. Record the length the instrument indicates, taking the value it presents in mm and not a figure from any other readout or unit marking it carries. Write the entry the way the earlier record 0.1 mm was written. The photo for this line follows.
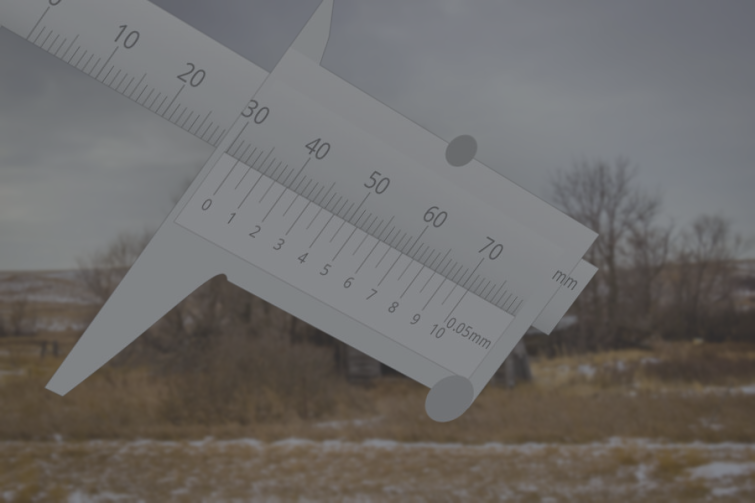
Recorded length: 32.0 mm
